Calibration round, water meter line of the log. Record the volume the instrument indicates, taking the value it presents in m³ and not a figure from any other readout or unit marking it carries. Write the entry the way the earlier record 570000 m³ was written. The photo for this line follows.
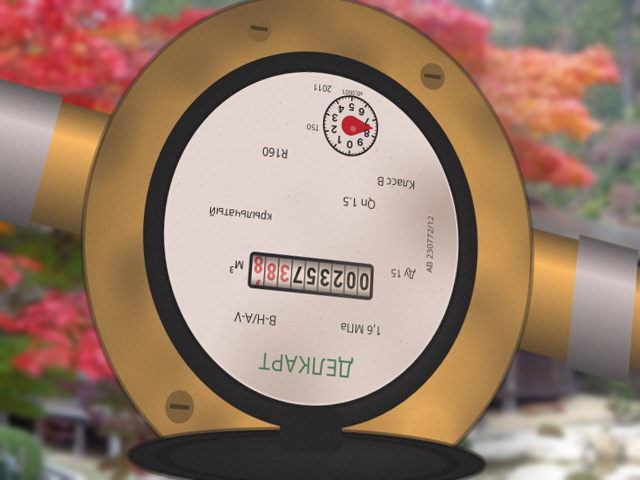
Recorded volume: 2357.3877 m³
